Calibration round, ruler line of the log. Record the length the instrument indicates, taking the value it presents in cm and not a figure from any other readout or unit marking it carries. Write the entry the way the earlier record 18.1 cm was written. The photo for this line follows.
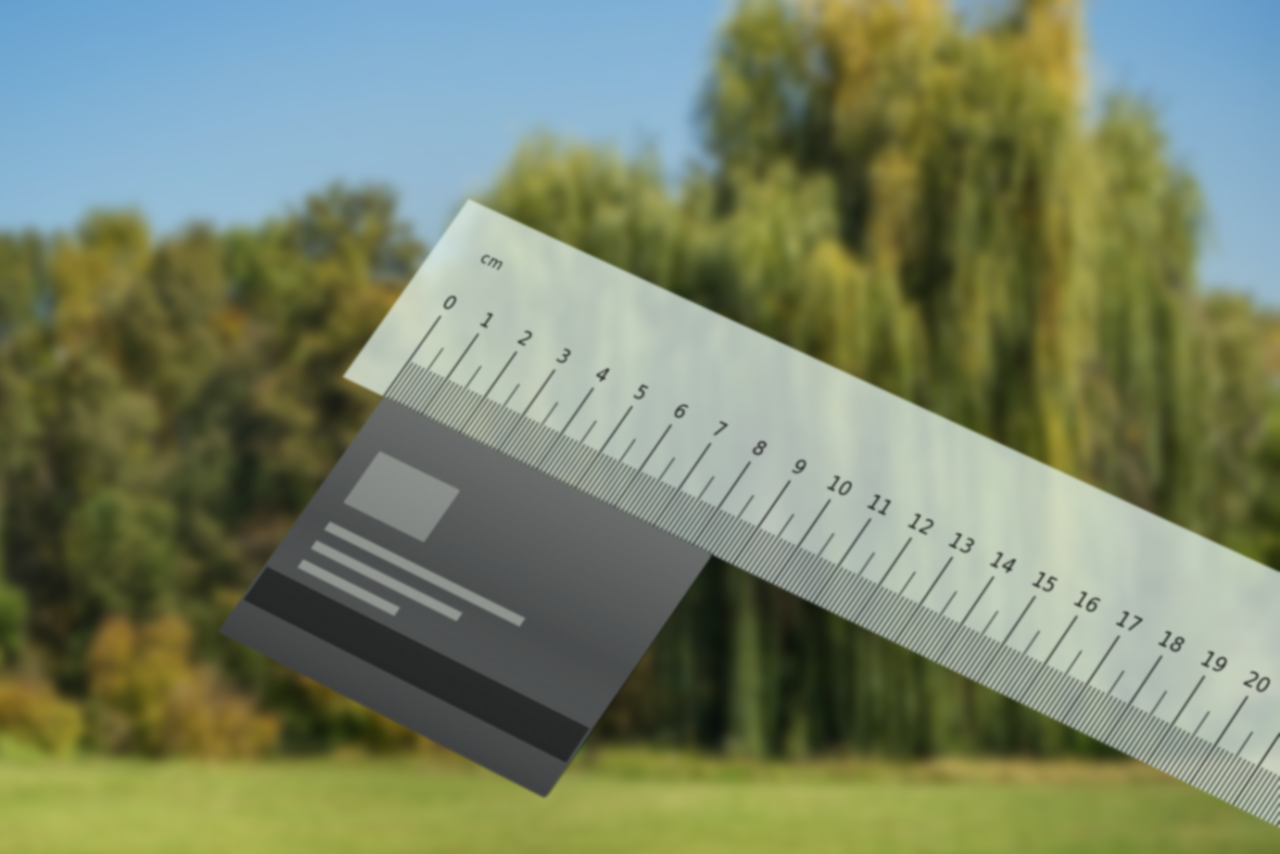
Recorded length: 8.5 cm
